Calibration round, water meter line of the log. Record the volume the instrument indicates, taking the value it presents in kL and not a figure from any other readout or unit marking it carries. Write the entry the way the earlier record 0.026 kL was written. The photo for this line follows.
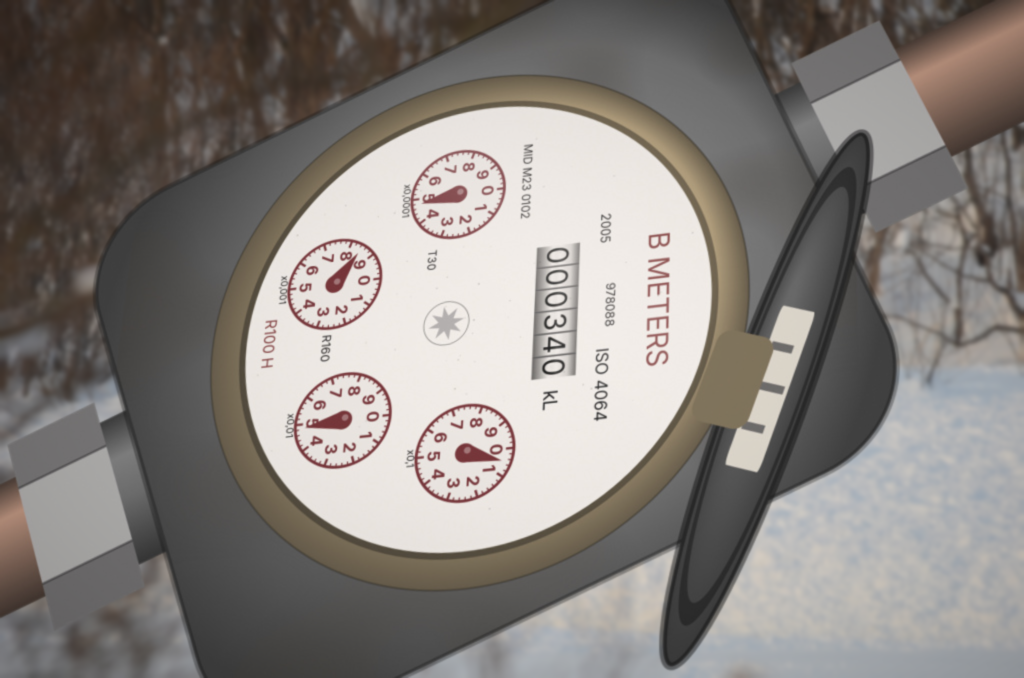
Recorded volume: 340.0484 kL
